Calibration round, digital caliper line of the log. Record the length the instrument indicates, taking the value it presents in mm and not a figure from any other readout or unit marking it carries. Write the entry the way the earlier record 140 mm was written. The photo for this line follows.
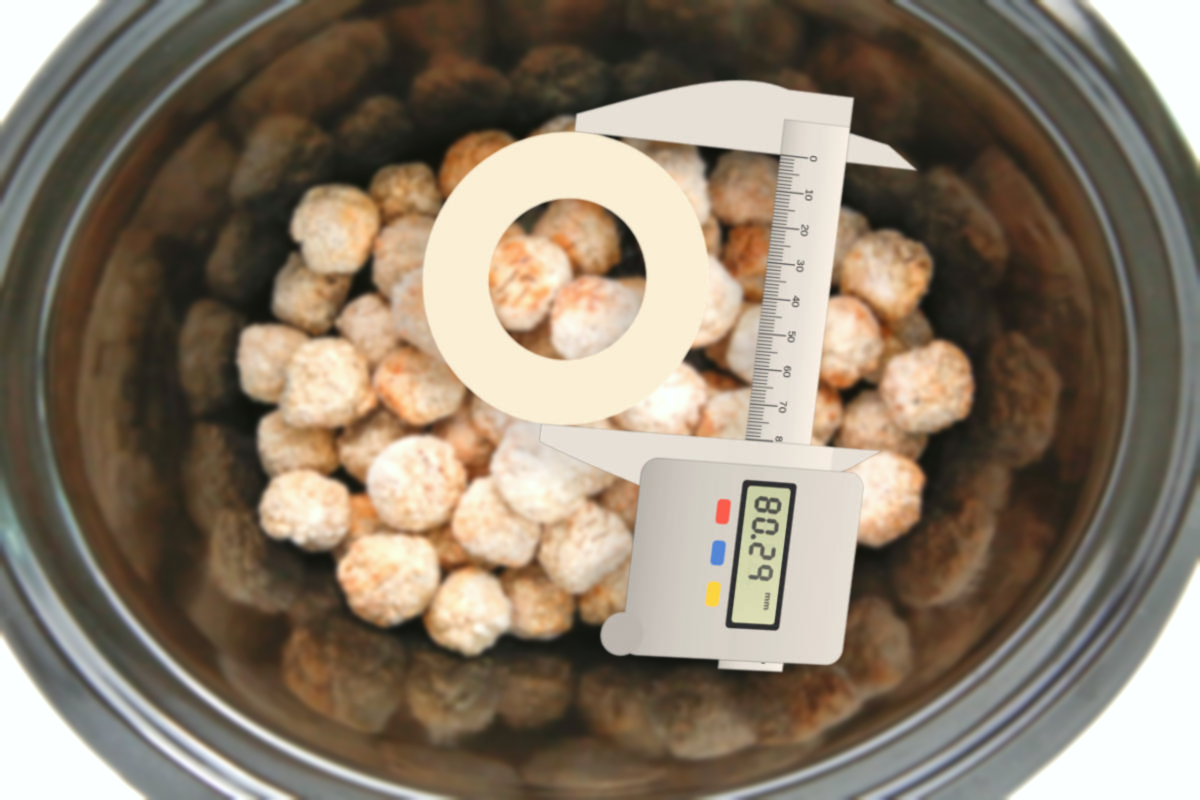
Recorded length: 80.29 mm
